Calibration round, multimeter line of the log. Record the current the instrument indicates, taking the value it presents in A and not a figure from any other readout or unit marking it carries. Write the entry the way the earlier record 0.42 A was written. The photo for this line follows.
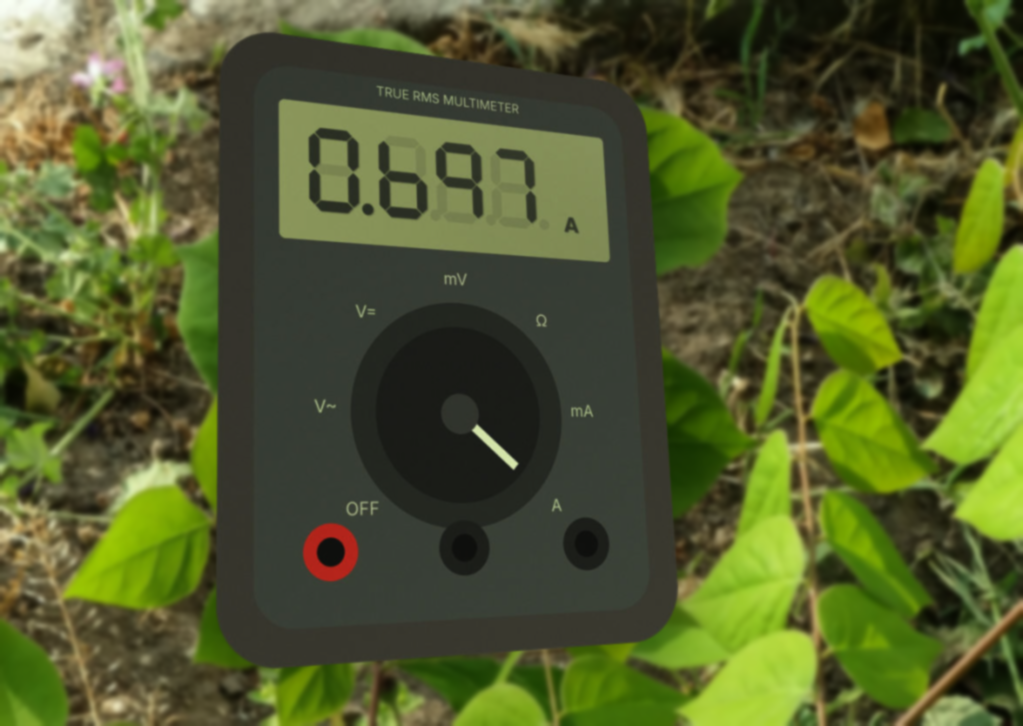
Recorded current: 0.697 A
